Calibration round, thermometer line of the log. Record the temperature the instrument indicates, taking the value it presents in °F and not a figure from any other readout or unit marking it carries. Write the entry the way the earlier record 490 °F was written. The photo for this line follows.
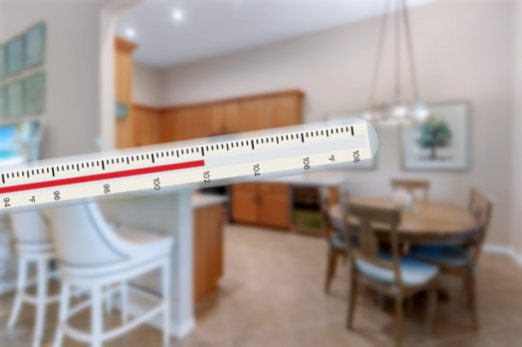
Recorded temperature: 102 °F
